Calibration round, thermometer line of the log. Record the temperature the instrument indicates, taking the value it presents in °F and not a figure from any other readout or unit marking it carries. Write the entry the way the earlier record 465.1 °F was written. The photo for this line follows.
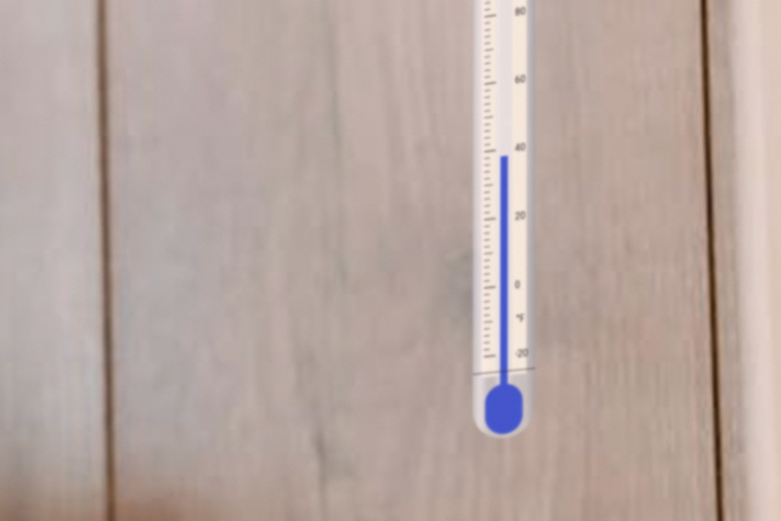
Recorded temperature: 38 °F
